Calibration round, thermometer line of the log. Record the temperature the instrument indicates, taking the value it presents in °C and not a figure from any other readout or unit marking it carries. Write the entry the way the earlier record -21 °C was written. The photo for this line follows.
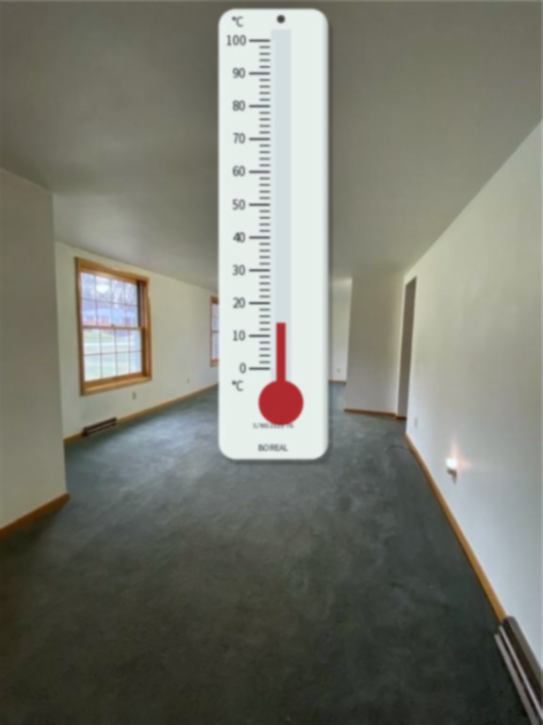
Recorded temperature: 14 °C
